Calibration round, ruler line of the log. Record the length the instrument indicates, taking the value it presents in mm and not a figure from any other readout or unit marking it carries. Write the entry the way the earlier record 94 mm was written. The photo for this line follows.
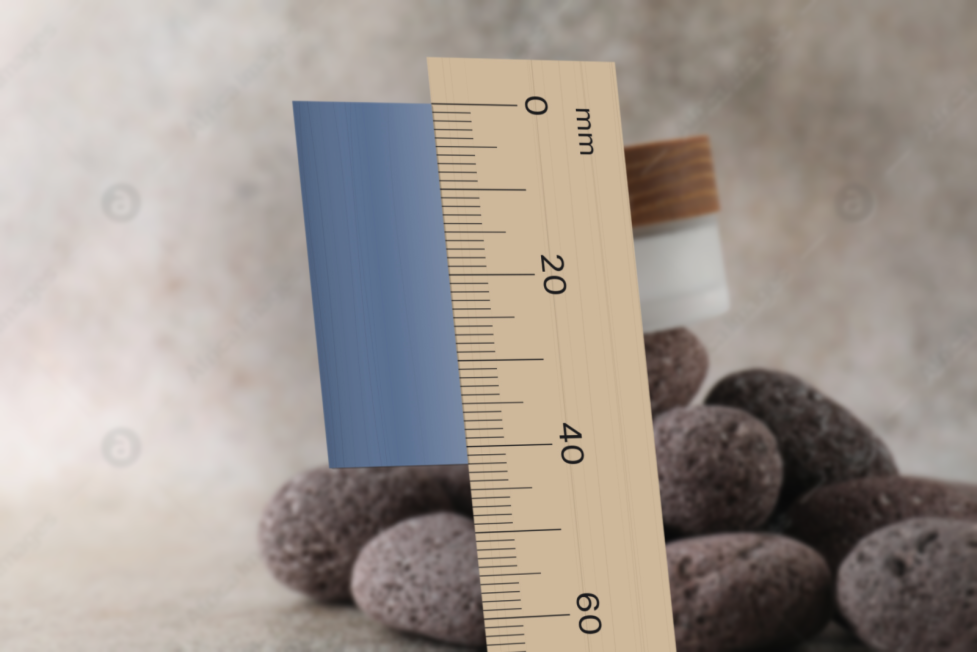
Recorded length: 42 mm
